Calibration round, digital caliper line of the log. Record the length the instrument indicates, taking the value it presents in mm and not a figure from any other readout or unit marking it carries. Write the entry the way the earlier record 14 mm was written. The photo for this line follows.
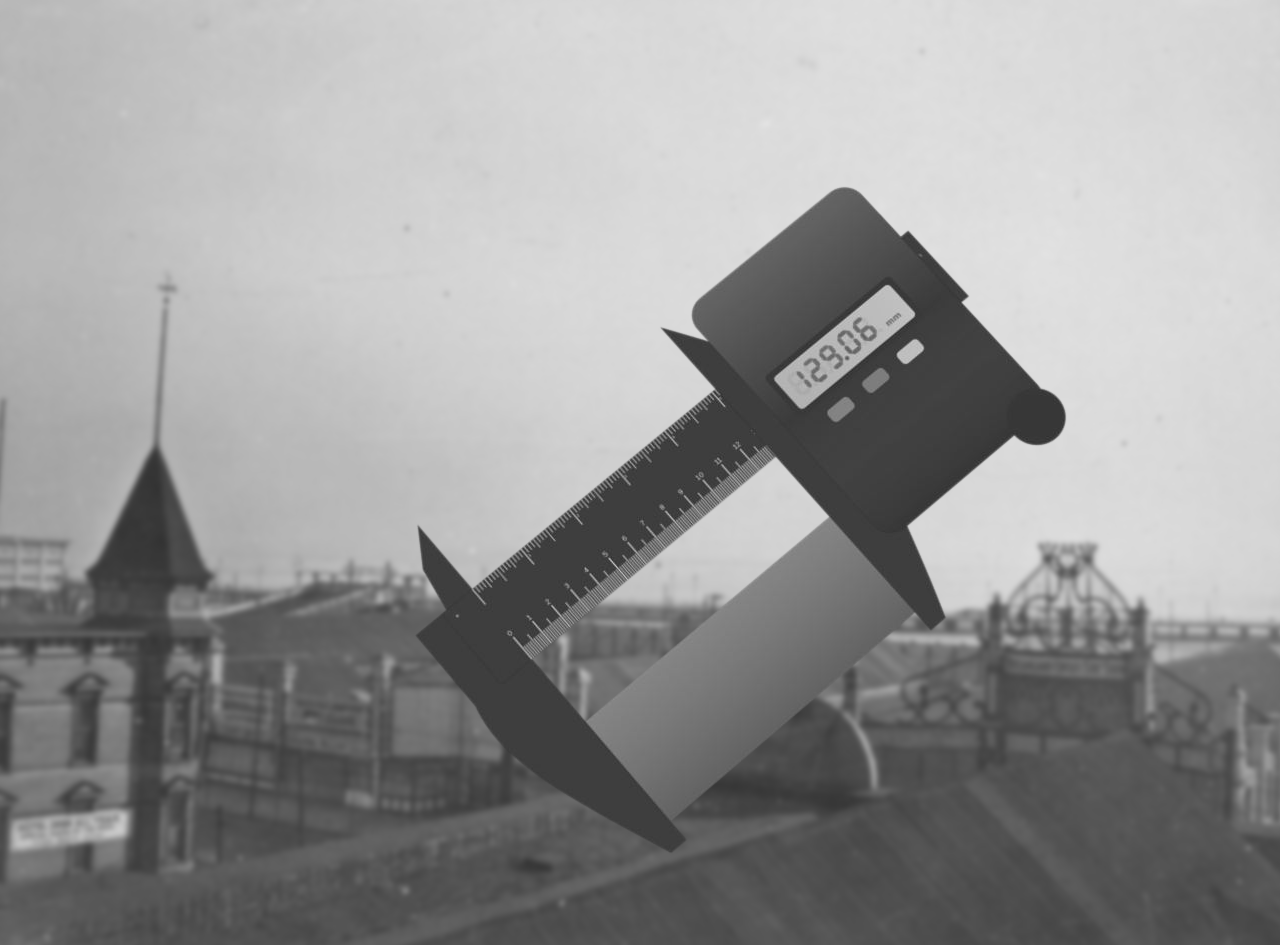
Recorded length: 129.06 mm
